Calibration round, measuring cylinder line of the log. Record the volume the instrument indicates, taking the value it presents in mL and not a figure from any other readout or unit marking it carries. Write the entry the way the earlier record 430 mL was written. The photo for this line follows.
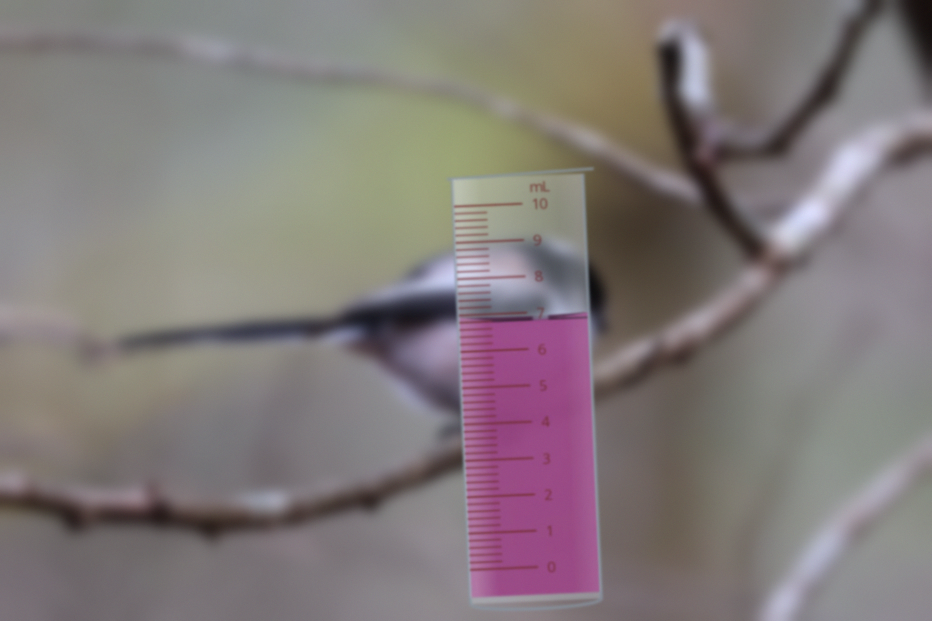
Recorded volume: 6.8 mL
